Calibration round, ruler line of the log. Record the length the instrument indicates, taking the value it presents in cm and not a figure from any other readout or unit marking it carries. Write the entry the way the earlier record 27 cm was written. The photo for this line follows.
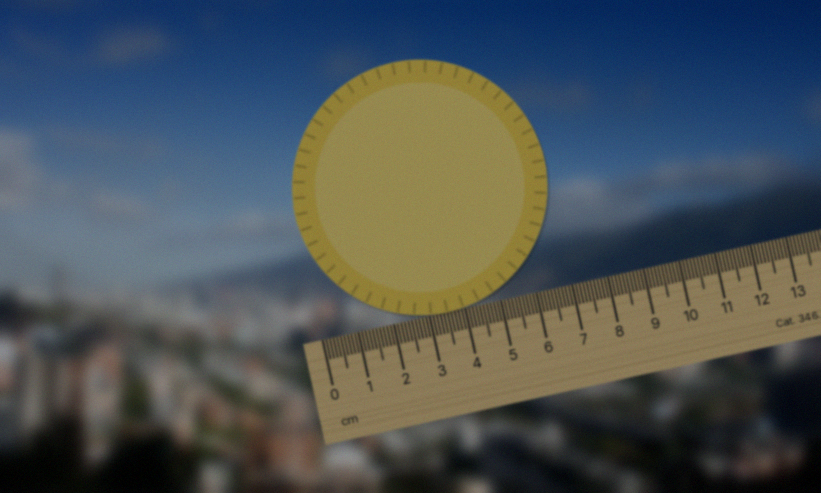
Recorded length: 7 cm
